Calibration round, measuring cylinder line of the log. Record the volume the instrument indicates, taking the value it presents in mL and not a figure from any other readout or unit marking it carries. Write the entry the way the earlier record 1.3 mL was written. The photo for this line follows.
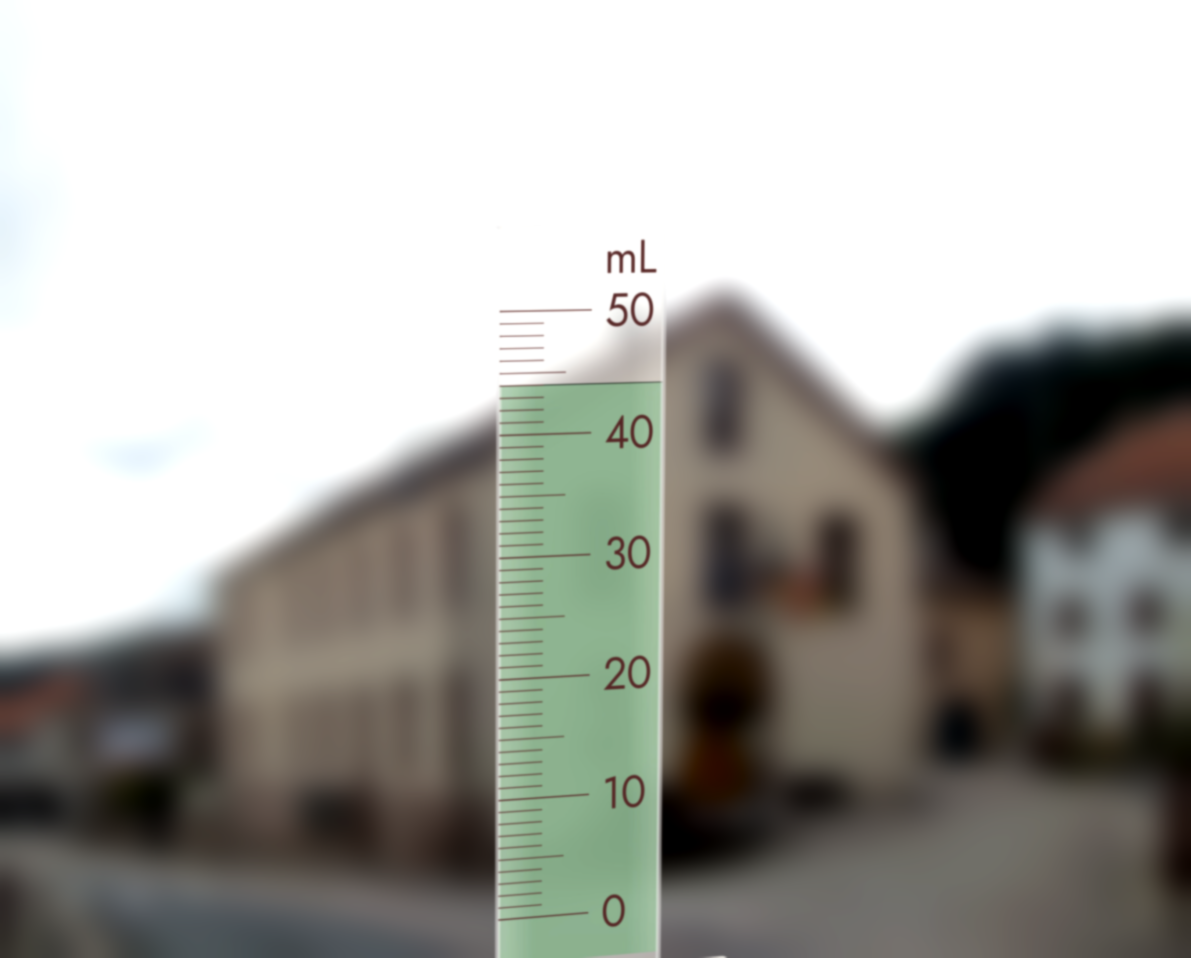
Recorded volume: 44 mL
